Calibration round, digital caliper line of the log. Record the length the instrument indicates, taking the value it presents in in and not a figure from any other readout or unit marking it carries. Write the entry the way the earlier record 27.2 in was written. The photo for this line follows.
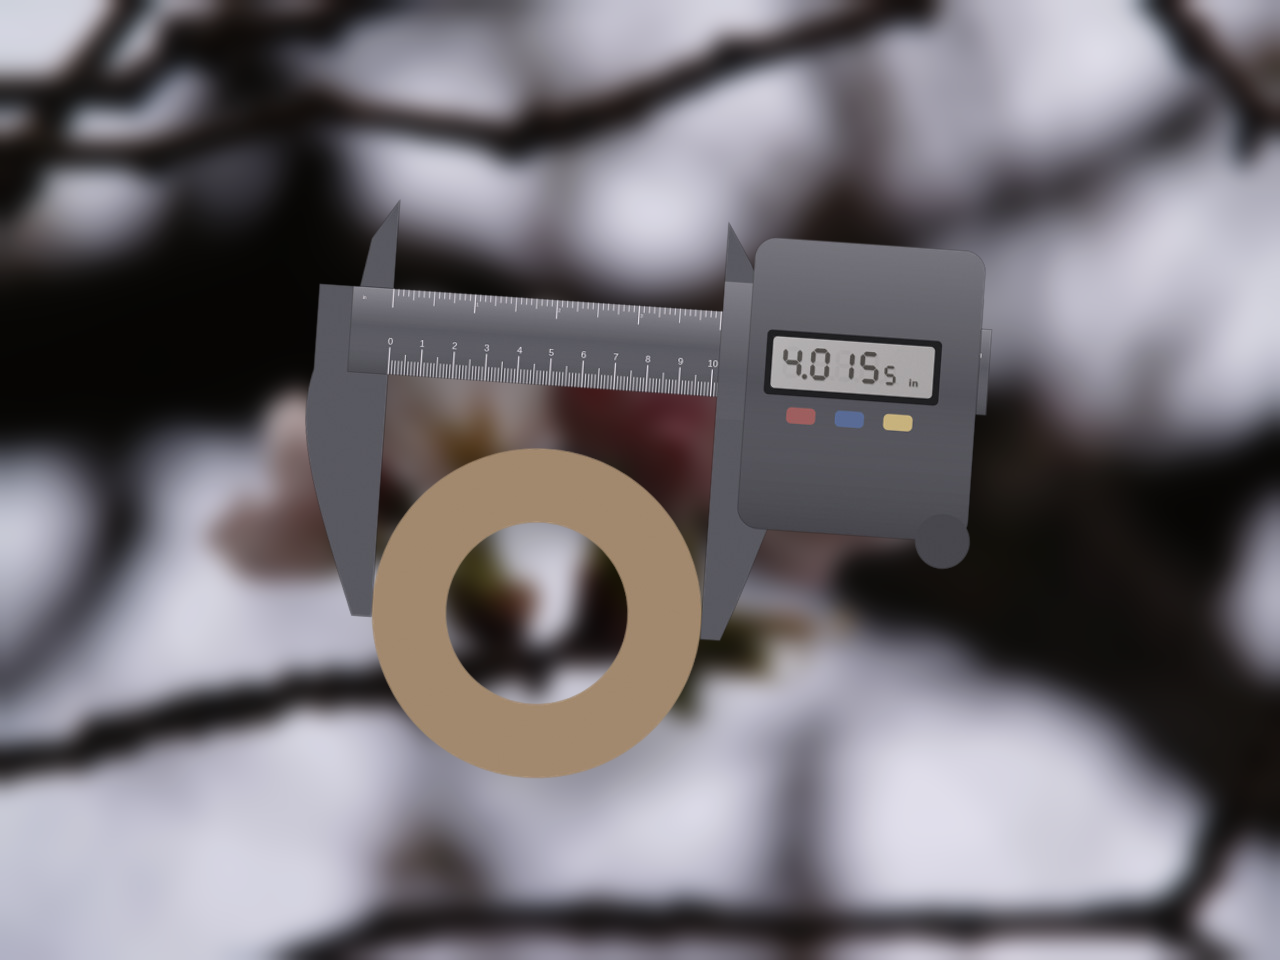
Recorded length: 4.0155 in
